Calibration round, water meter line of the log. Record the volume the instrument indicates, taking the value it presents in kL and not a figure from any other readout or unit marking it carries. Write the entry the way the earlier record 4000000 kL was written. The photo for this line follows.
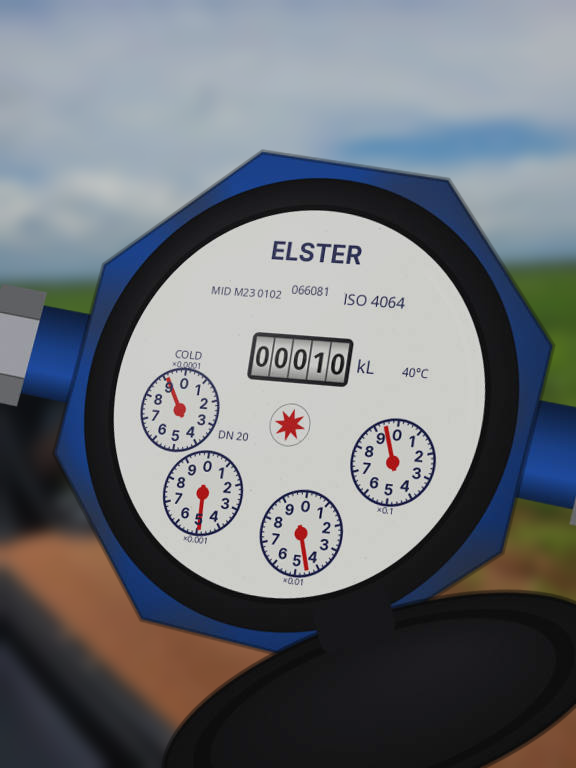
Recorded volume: 9.9449 kL
